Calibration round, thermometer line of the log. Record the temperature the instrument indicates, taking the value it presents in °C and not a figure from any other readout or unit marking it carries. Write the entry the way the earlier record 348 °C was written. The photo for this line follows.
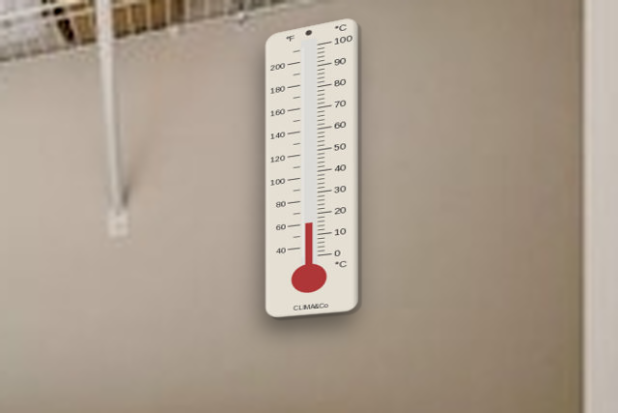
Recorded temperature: 16 °C
